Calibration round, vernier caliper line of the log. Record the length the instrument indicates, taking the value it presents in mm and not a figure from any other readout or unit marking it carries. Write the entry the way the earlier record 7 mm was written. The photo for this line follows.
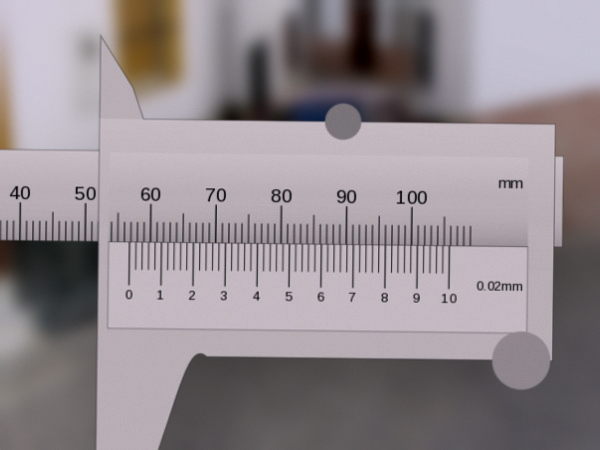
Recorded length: 56.8 mm
